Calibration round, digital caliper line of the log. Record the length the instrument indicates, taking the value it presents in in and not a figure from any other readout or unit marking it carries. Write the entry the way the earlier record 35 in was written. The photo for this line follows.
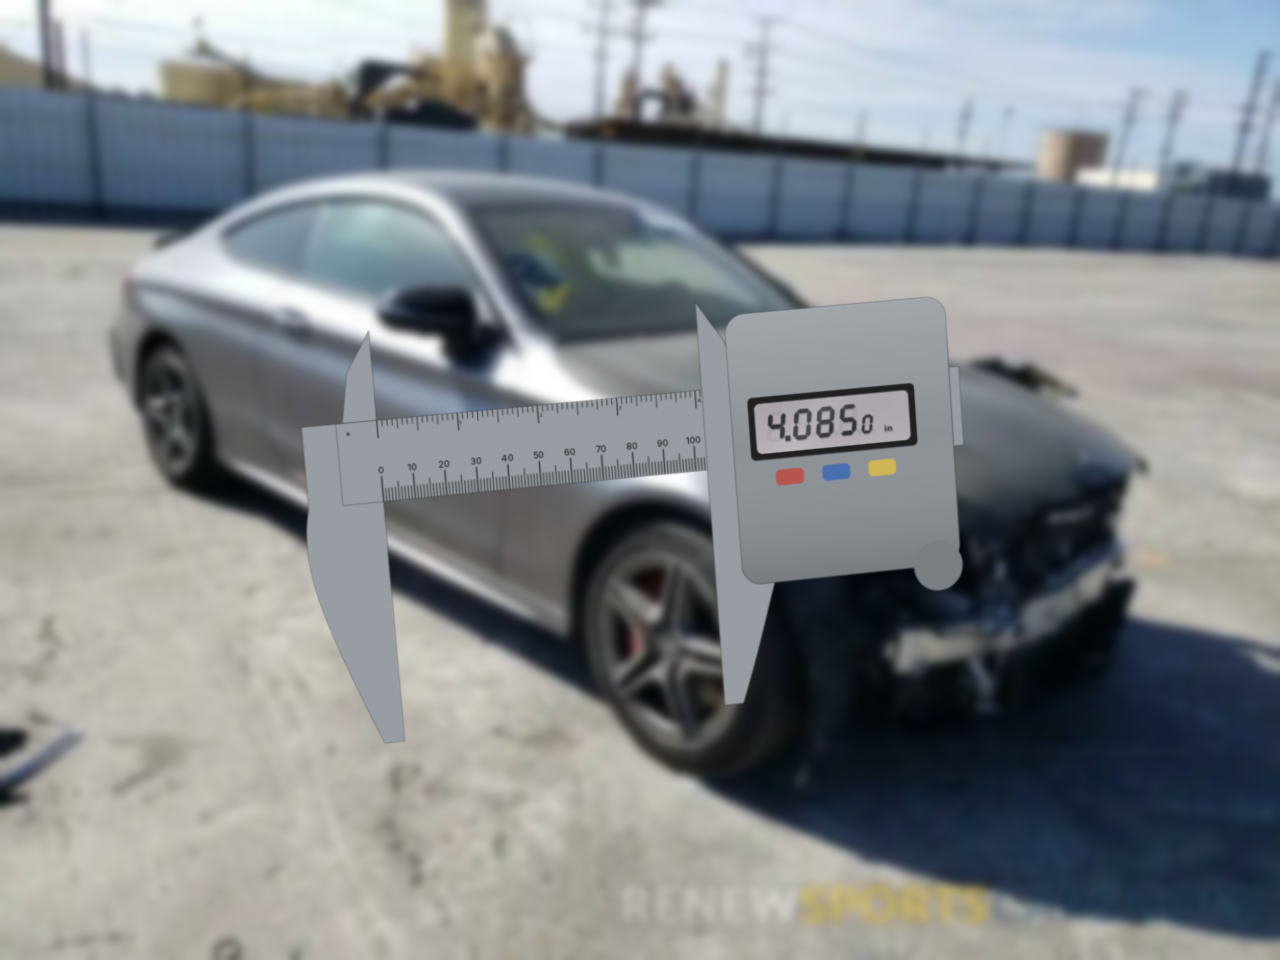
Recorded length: 4.0850 in
